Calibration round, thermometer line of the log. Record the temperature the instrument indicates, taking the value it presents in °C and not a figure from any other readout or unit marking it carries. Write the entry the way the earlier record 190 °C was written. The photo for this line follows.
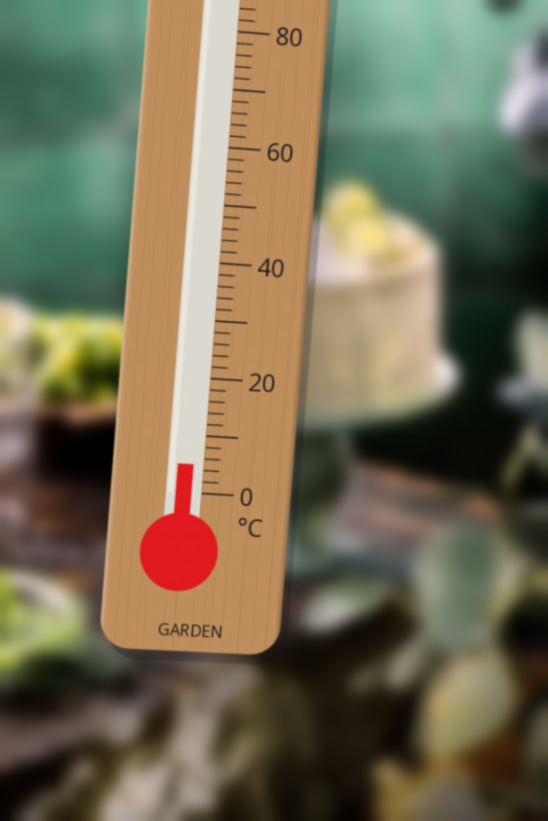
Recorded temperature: 5 °C
